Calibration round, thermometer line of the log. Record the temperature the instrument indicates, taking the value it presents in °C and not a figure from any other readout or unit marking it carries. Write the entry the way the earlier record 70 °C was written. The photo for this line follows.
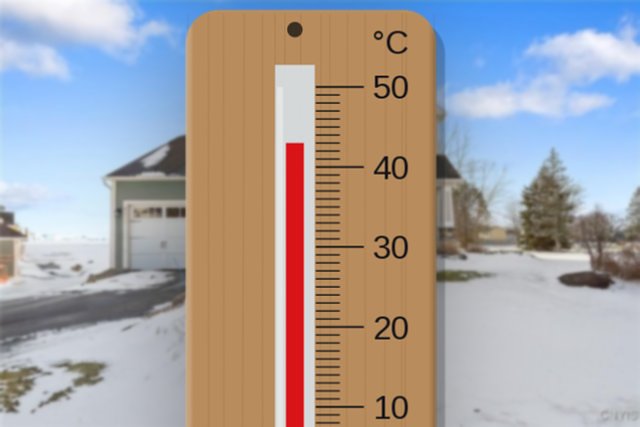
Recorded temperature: 43 °C
